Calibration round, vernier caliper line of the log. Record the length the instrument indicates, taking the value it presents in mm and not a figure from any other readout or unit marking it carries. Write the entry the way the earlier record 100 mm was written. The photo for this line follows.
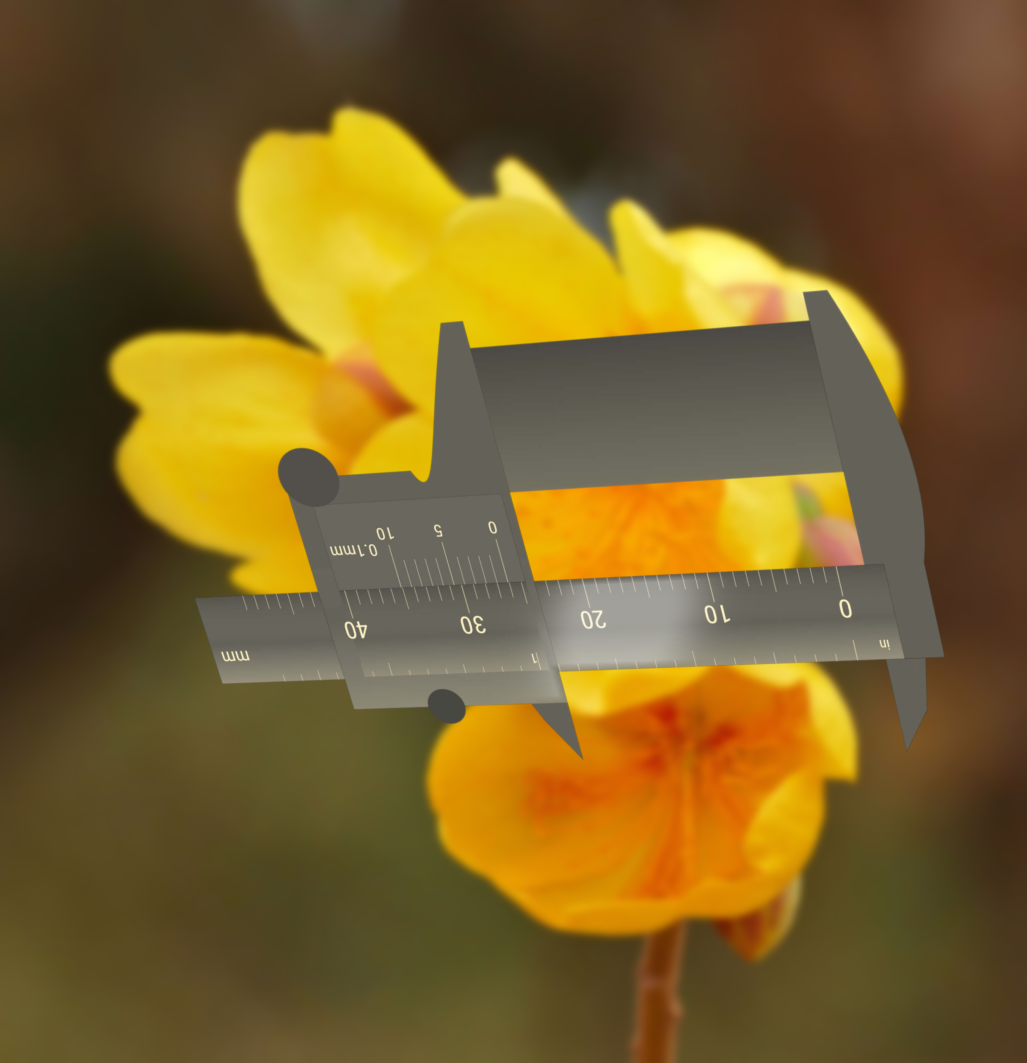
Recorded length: 26.1 mm
